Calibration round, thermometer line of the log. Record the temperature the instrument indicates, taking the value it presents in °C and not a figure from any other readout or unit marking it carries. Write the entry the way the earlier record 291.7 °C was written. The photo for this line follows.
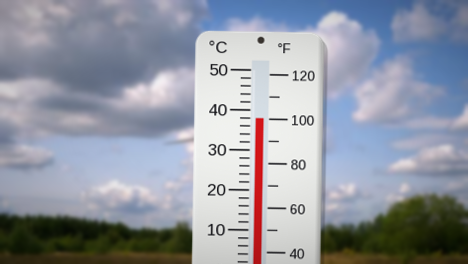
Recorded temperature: 38 °C
